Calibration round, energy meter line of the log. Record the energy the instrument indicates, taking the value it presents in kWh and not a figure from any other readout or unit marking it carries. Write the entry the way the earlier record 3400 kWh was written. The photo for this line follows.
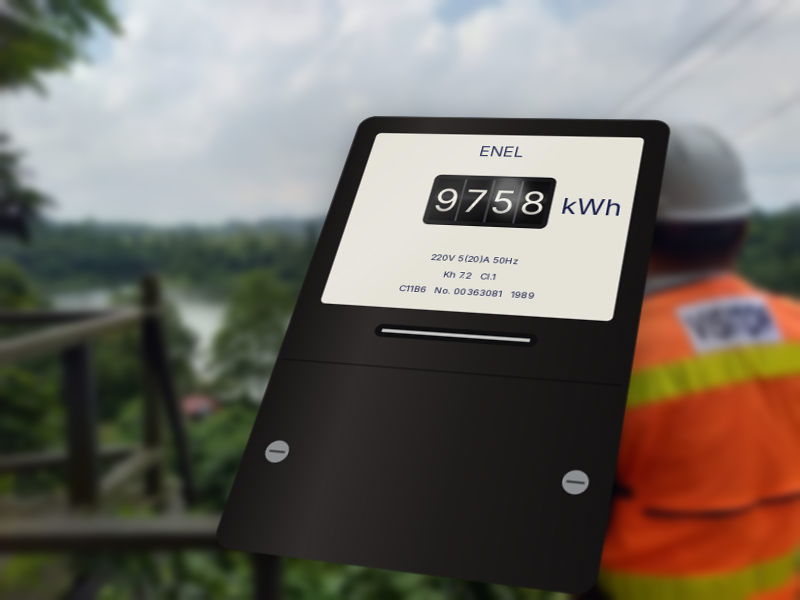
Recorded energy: 9758 kWh
